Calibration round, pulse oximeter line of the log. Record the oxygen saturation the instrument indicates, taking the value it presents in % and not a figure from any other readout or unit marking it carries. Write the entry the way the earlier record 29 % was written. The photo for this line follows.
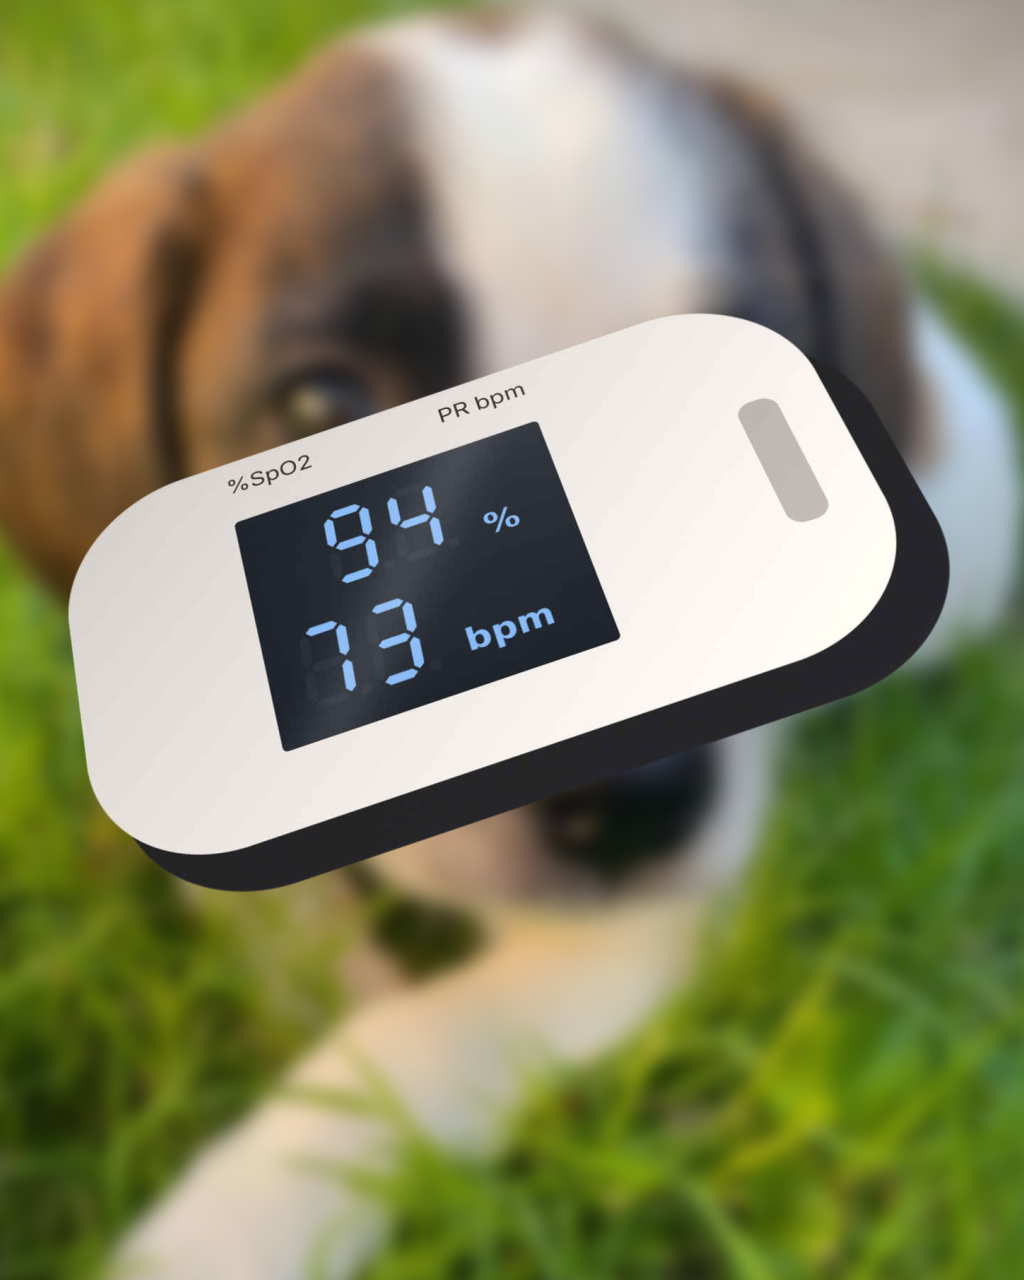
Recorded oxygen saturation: 94 %
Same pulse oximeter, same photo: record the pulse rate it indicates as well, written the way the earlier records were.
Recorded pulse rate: 73 bpm
